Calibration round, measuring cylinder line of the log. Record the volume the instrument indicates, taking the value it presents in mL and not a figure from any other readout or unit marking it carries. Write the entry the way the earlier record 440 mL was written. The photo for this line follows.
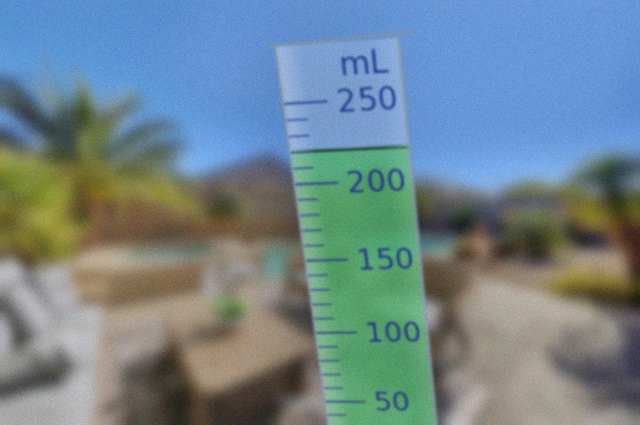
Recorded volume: 220 mL
